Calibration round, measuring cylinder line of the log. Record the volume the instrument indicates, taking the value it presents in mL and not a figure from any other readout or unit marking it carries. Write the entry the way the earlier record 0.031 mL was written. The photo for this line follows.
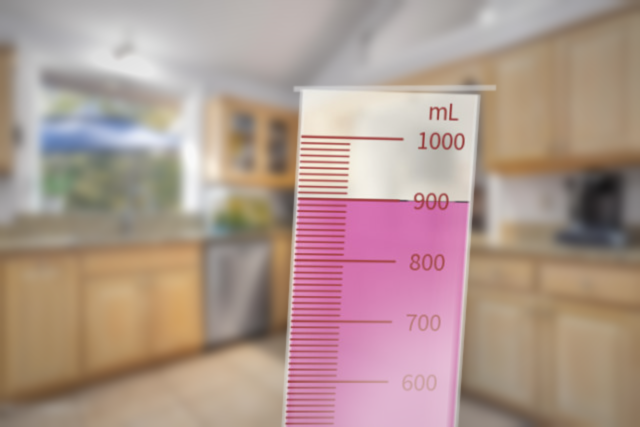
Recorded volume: 900 mL
